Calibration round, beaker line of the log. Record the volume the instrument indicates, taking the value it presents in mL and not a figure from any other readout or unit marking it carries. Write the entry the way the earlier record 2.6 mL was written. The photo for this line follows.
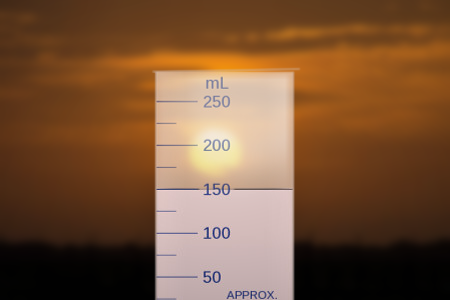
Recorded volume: 150 mL
